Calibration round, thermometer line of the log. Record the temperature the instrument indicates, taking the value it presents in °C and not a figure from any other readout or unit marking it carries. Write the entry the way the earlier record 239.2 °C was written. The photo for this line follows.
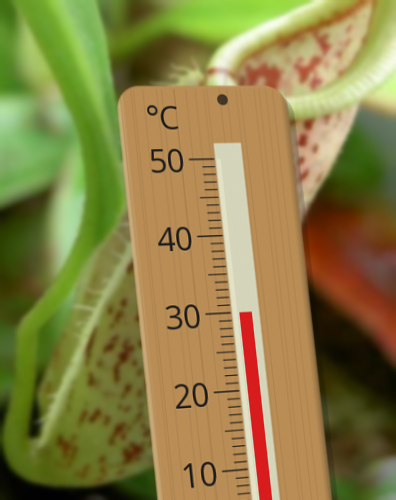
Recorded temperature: 30 °C
